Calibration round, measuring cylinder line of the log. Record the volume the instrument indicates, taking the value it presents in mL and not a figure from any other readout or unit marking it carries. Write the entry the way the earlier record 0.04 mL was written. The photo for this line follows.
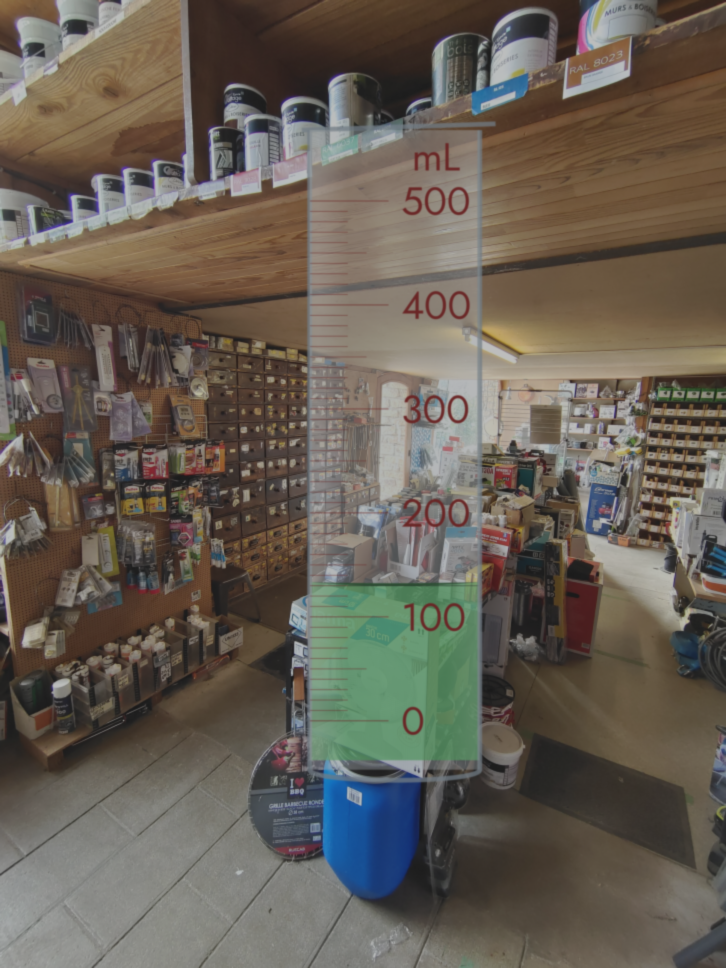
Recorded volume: 130 mL
